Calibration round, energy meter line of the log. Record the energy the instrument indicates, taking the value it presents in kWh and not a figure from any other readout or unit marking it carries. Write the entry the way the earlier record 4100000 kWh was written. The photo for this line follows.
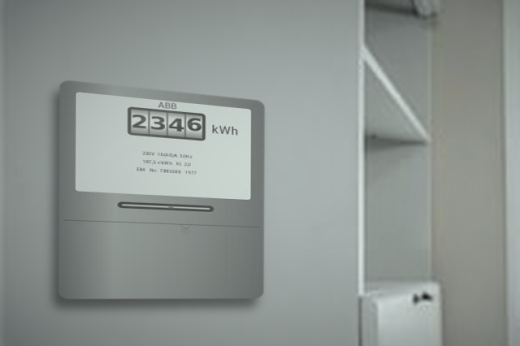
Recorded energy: 2346 kWh
